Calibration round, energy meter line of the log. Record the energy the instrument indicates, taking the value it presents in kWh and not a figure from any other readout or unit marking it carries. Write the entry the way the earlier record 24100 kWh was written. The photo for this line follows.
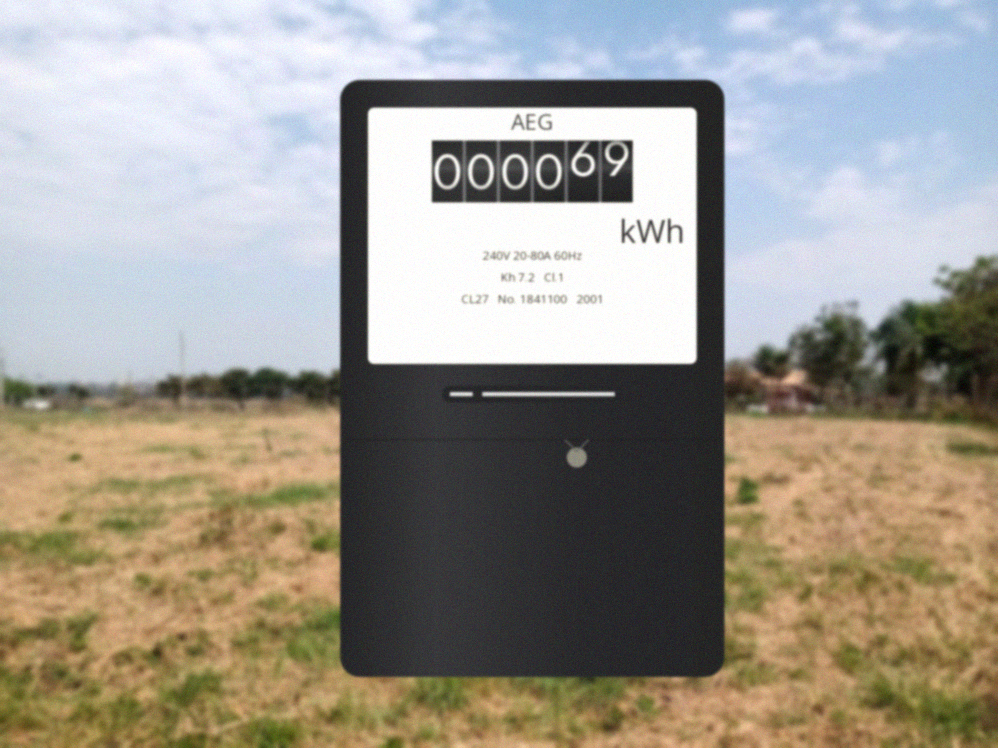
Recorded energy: 69 kWh
